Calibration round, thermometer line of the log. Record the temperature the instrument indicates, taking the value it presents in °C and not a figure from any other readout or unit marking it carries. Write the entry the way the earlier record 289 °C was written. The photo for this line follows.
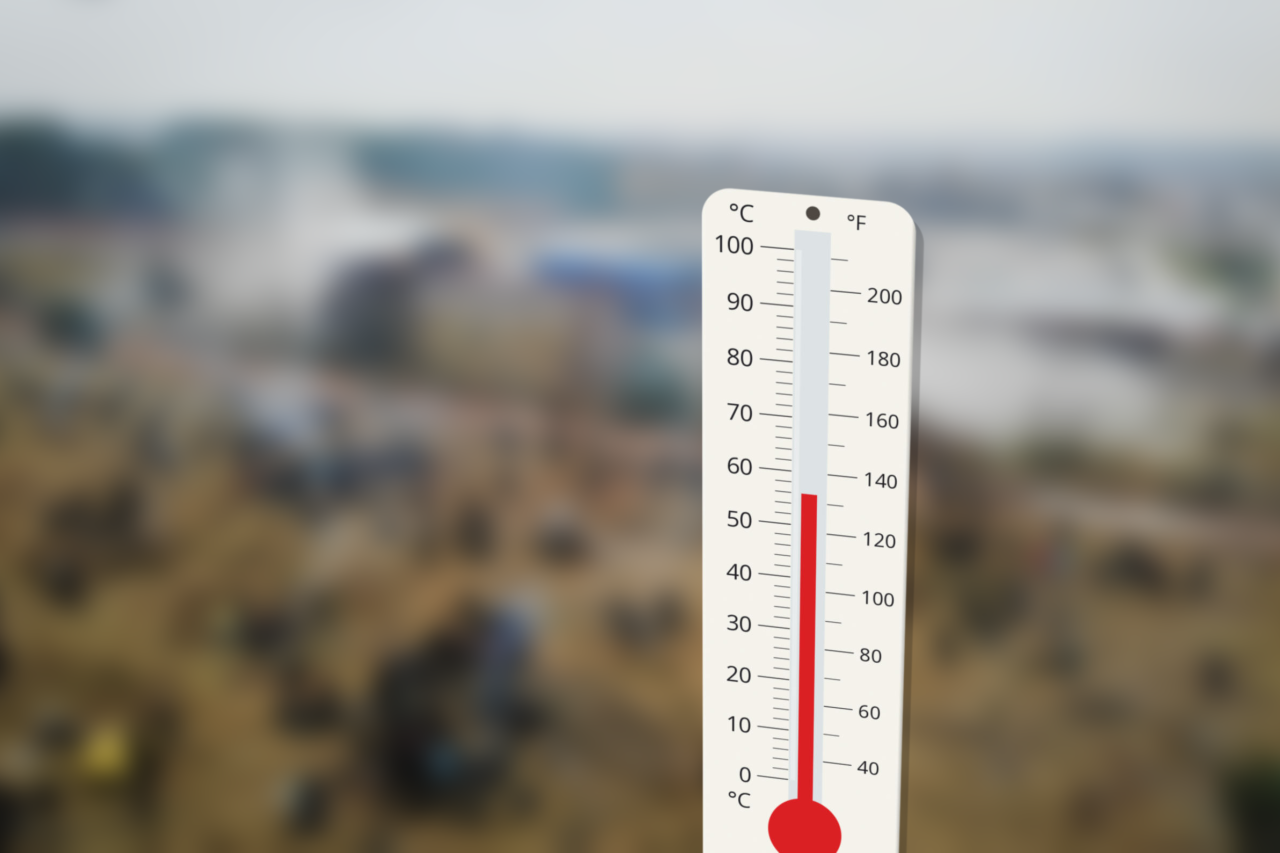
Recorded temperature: 56 °C
